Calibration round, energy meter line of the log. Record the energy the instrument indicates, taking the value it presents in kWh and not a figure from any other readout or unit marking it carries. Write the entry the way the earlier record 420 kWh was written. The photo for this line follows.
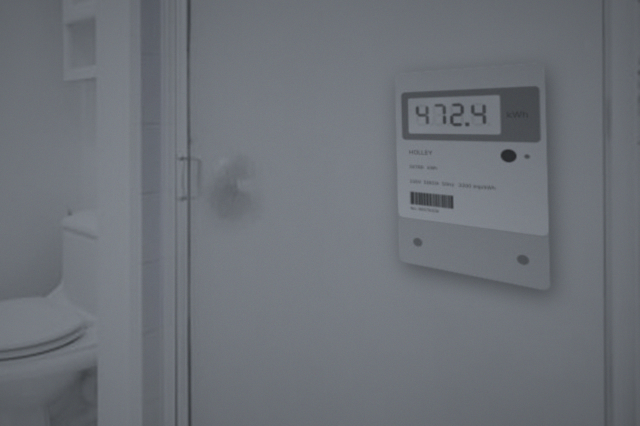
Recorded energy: 472.4 kWh
